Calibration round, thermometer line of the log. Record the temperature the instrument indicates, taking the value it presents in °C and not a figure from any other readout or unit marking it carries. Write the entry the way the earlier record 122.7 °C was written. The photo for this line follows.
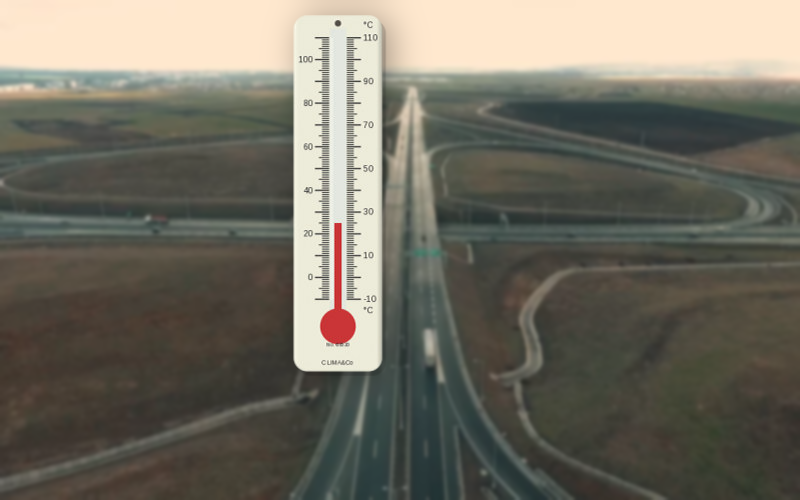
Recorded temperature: 25 °C
